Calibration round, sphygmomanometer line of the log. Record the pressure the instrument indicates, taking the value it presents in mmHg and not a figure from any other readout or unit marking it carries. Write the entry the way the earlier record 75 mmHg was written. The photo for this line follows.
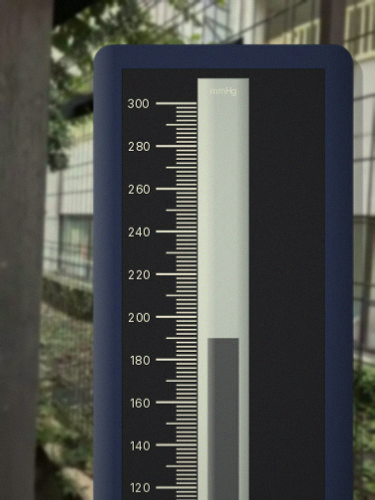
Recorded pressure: 190 mmHg
